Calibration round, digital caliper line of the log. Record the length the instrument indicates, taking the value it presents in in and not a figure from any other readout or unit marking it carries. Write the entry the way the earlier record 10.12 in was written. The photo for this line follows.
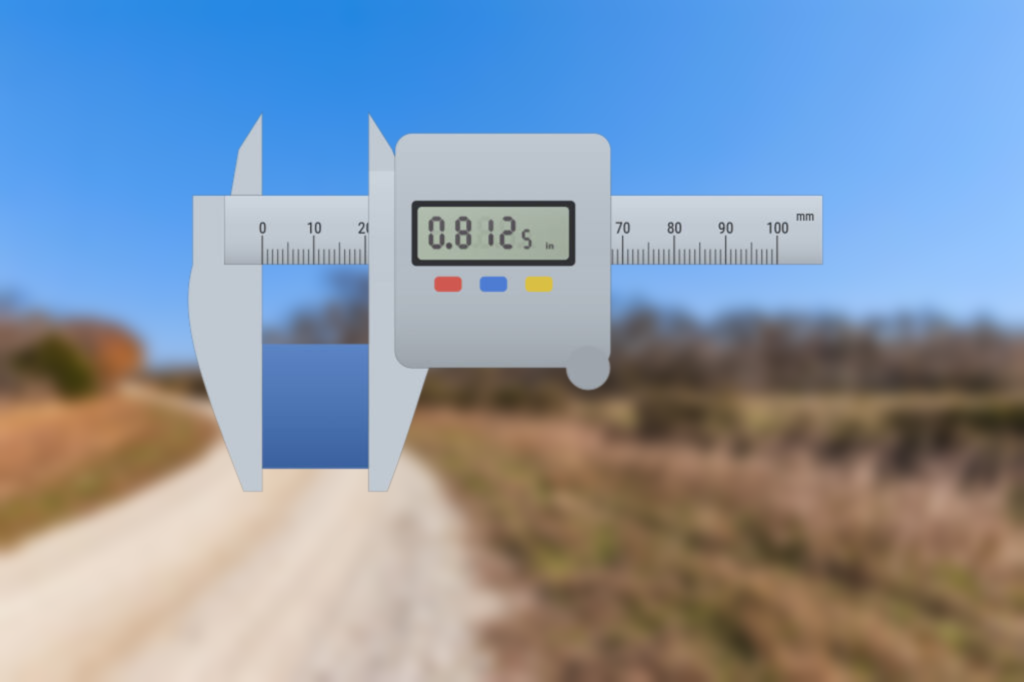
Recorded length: 0.8125 in
